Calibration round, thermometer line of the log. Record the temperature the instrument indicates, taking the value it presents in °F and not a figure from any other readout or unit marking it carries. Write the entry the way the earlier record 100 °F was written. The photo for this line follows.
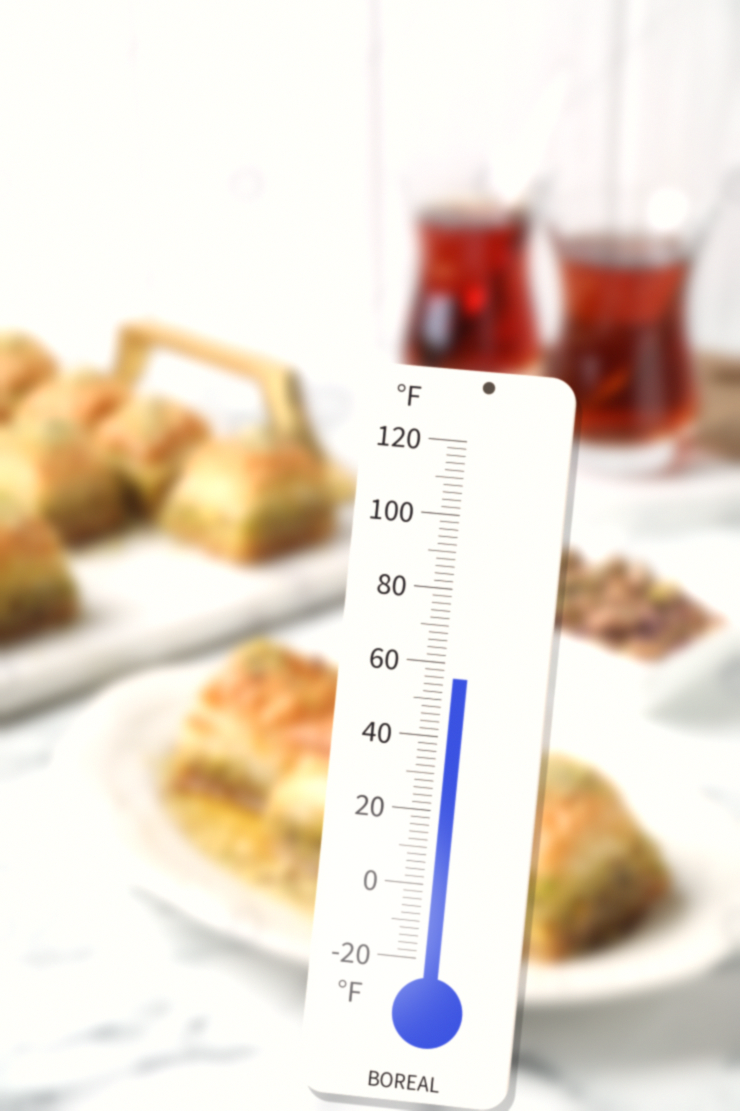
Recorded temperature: 56 °F
